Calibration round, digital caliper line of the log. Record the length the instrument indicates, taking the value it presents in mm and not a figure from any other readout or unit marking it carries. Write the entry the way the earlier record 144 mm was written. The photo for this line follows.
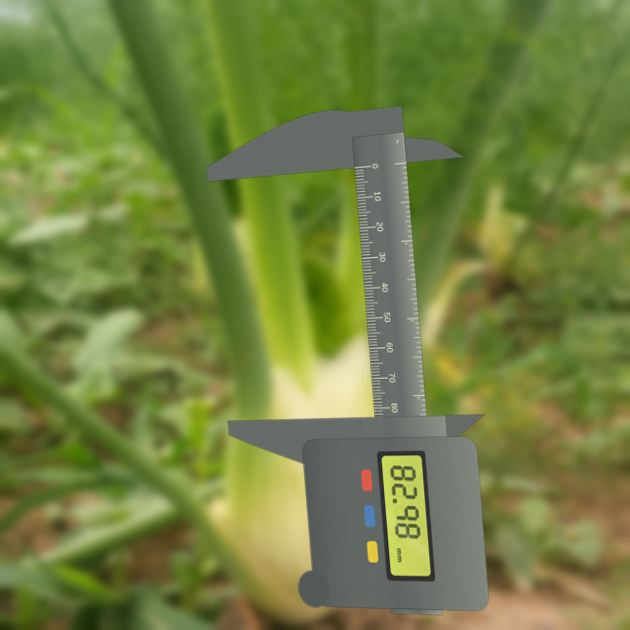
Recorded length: 82.98 mm
